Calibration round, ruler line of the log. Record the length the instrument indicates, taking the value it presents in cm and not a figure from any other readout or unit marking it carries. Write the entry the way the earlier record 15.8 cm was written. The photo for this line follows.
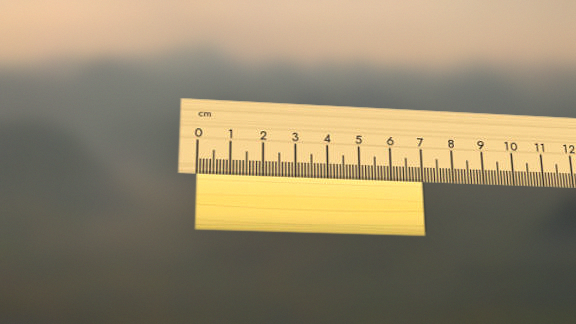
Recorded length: 7 cm
